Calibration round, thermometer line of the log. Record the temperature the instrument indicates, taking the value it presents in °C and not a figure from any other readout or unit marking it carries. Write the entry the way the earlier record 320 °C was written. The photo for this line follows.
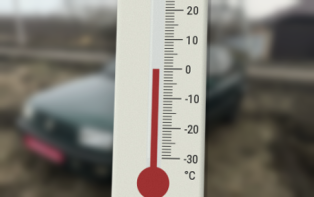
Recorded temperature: 0 °C
